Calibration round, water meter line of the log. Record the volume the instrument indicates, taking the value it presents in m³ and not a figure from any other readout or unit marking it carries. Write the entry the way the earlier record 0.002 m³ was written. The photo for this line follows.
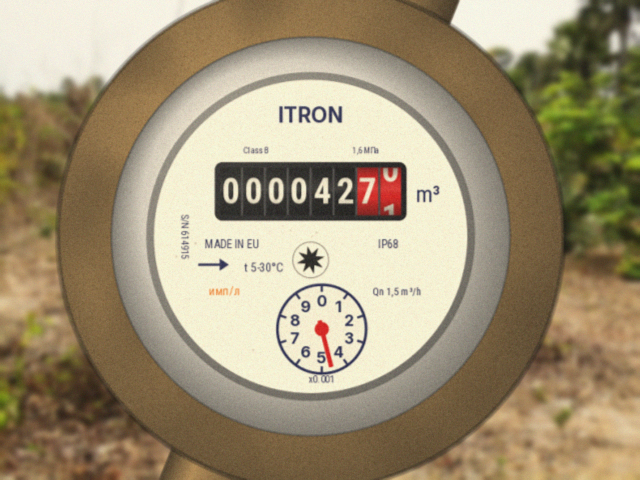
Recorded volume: 42.704 m³
